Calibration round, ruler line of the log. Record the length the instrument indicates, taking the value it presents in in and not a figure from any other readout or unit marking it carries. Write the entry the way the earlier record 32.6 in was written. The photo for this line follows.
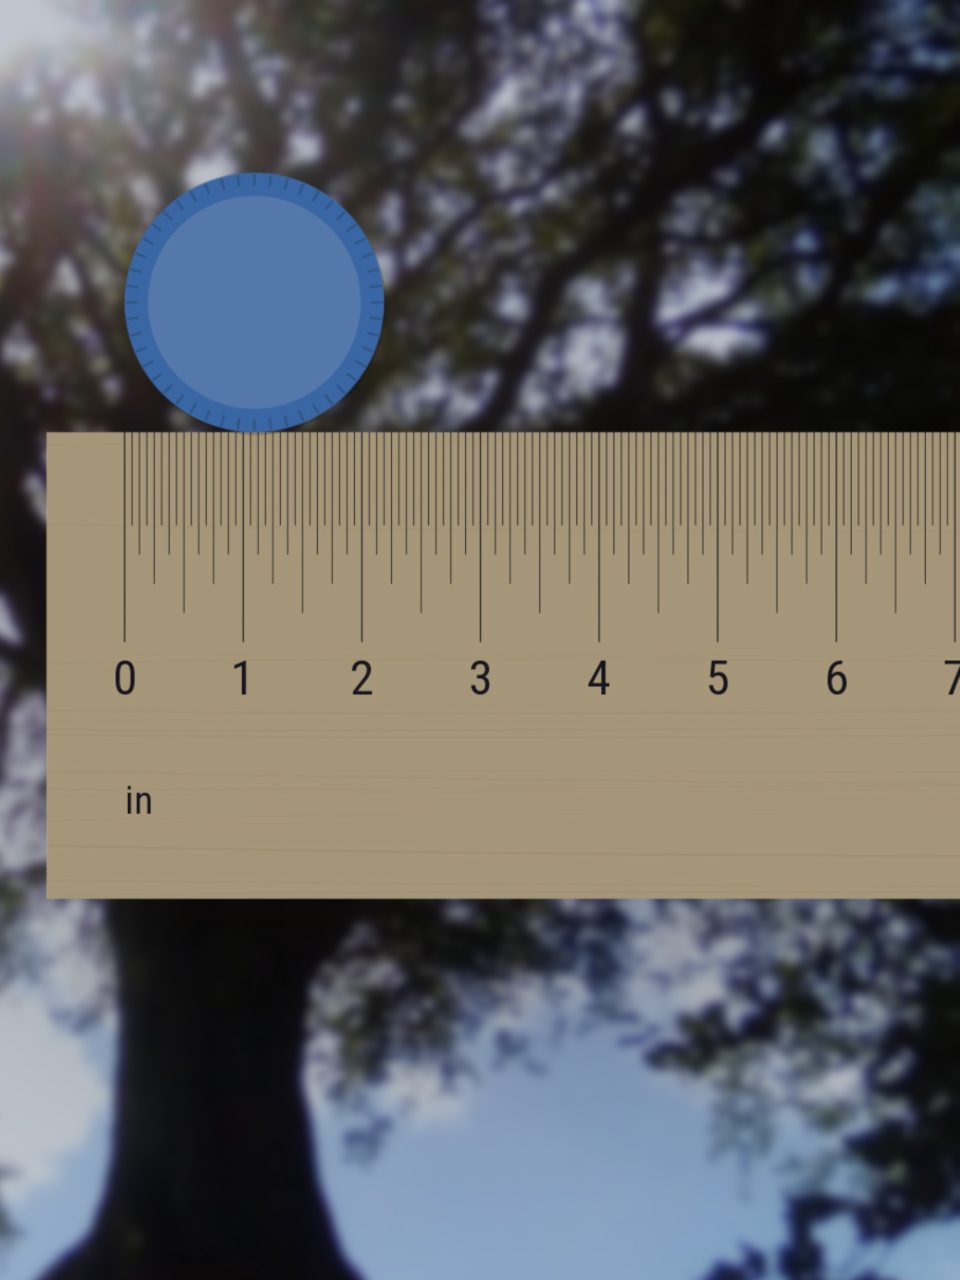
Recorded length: 2.1875 in
